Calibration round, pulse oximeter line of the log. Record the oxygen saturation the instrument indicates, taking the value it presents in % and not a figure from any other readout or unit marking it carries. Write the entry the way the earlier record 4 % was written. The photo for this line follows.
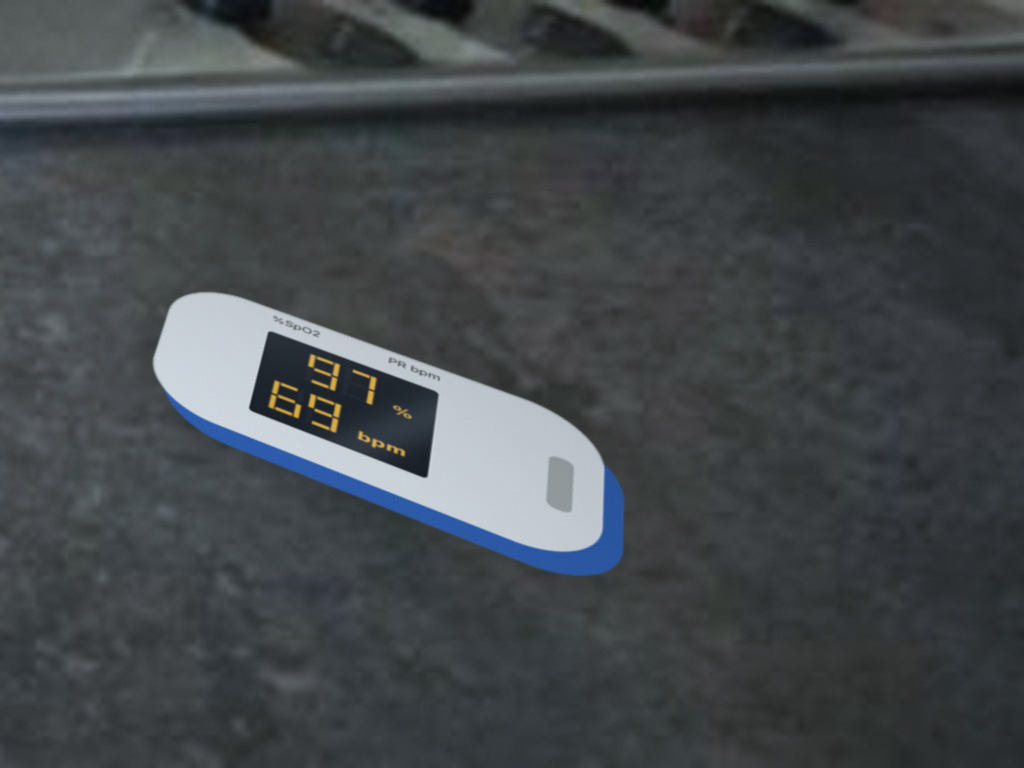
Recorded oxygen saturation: 97 %
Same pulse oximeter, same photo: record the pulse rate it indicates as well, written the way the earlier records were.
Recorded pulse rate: 69 bpm
